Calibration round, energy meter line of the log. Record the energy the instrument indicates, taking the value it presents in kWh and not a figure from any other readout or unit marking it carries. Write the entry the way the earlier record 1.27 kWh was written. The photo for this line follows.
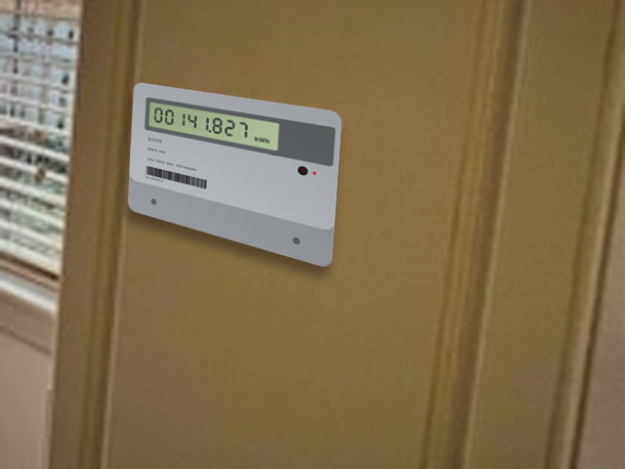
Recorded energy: 141.827 kWh
